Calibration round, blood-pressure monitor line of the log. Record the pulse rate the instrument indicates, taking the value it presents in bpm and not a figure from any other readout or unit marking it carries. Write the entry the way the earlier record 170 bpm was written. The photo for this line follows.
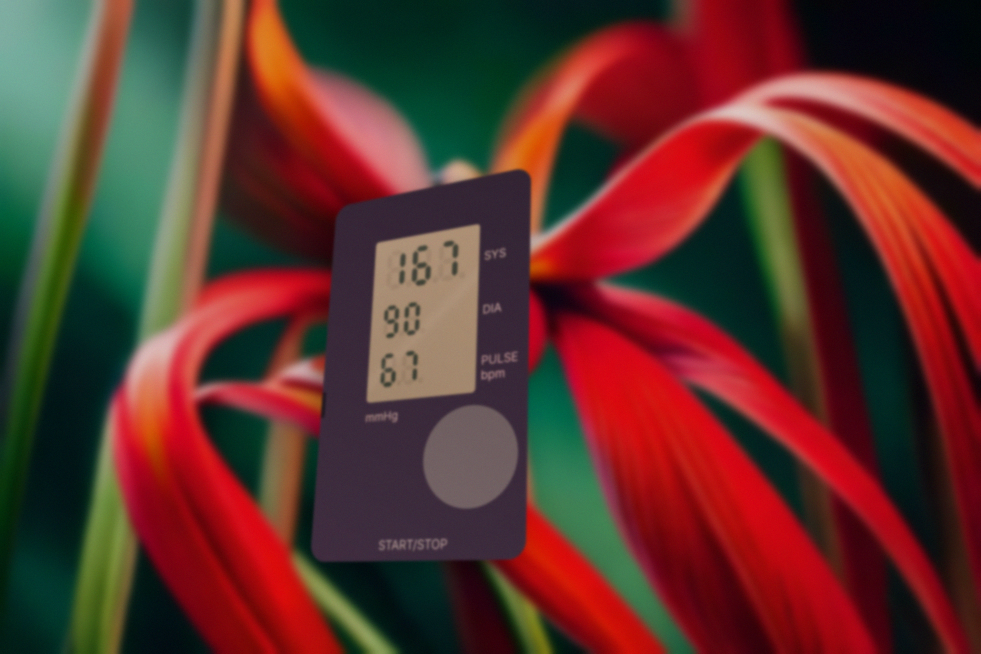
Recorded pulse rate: 67 bpm
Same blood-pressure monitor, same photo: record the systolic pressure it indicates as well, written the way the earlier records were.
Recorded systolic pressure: 167 mmHg
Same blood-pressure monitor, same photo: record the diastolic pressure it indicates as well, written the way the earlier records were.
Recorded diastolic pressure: 90 mmHg
